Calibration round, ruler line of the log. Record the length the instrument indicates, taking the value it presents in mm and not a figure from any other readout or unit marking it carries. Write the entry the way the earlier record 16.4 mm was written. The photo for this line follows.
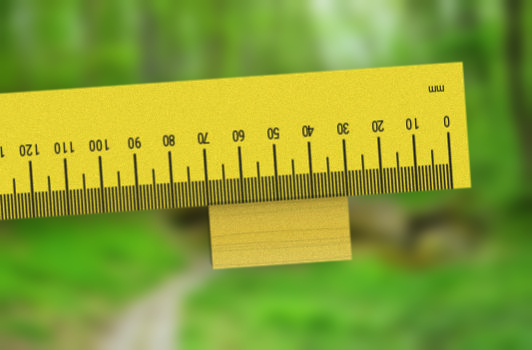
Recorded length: 40 mm
